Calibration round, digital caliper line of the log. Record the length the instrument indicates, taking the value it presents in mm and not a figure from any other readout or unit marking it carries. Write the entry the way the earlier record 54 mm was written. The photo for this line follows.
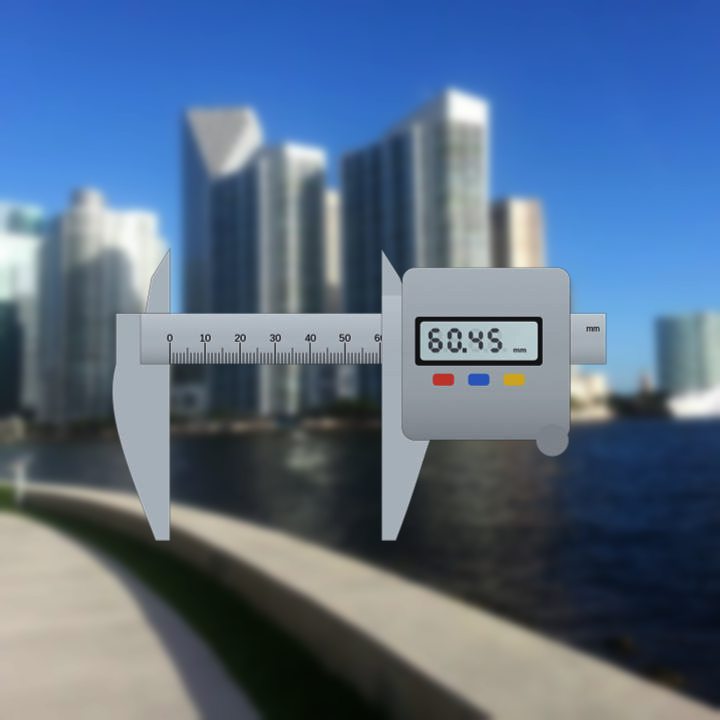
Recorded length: 60.45 mm
